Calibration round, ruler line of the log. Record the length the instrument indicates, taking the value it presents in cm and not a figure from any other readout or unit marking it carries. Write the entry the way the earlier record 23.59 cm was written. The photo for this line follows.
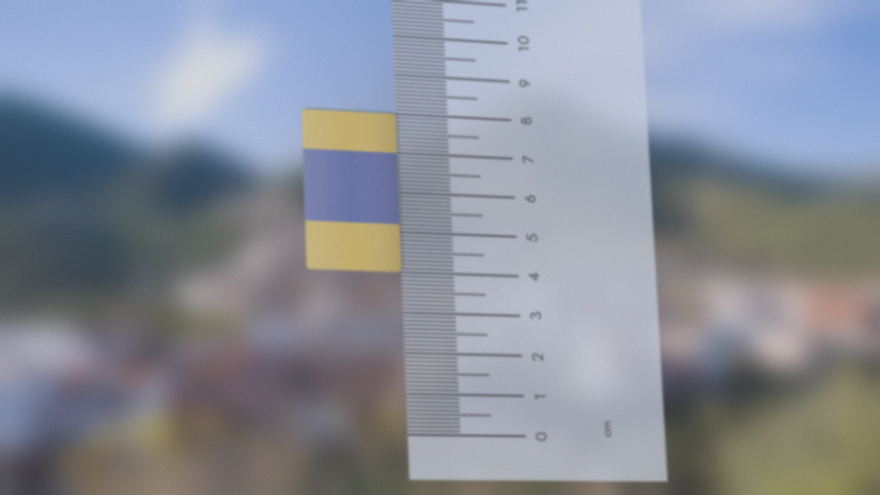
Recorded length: 4 cm
